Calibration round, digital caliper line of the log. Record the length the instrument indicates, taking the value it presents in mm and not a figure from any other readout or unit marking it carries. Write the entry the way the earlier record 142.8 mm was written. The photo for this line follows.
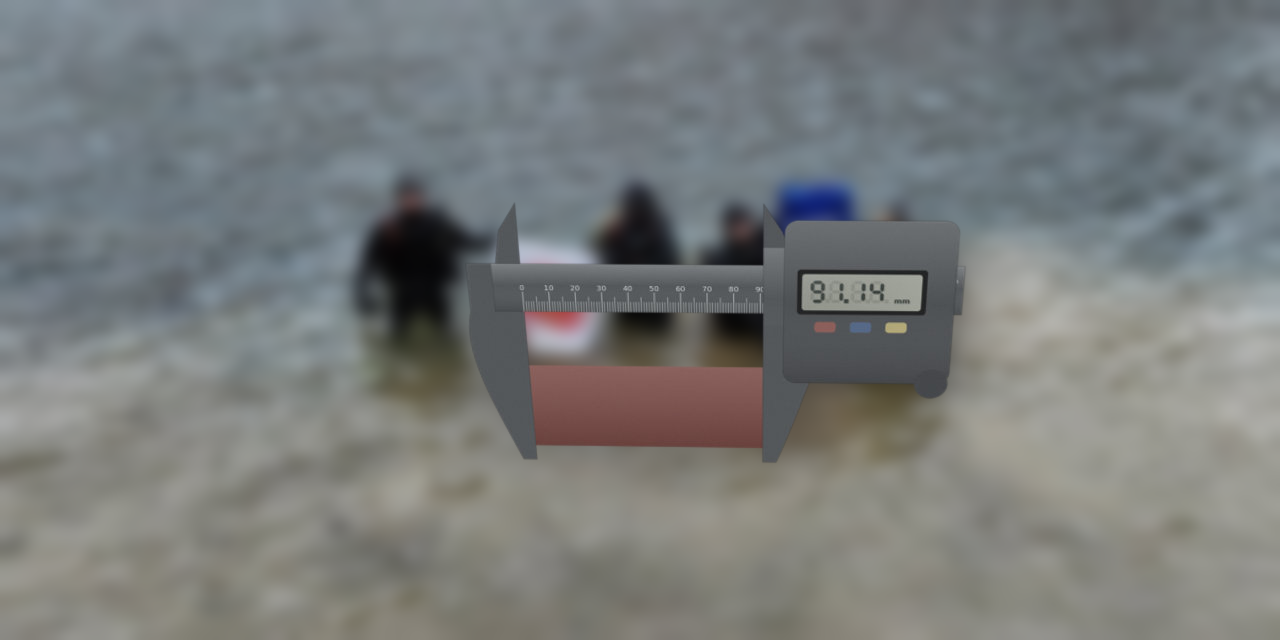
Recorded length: 91.14 mm
